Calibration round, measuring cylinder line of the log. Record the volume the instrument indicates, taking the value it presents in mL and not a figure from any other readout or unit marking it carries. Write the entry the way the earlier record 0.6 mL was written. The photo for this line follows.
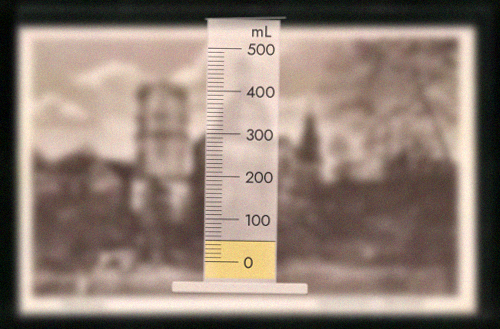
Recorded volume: 50 mL
